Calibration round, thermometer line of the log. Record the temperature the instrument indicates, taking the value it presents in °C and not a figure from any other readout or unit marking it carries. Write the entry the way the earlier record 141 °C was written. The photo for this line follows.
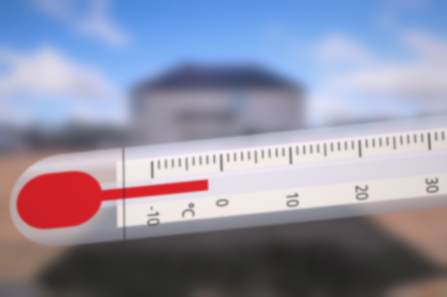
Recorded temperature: -2 °C
